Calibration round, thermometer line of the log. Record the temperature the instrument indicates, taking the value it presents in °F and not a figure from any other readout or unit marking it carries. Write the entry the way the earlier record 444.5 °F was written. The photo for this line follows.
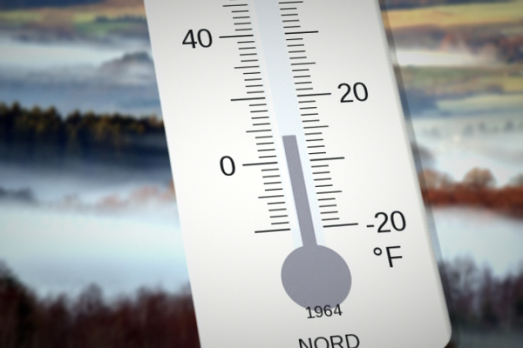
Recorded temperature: 8 °F
